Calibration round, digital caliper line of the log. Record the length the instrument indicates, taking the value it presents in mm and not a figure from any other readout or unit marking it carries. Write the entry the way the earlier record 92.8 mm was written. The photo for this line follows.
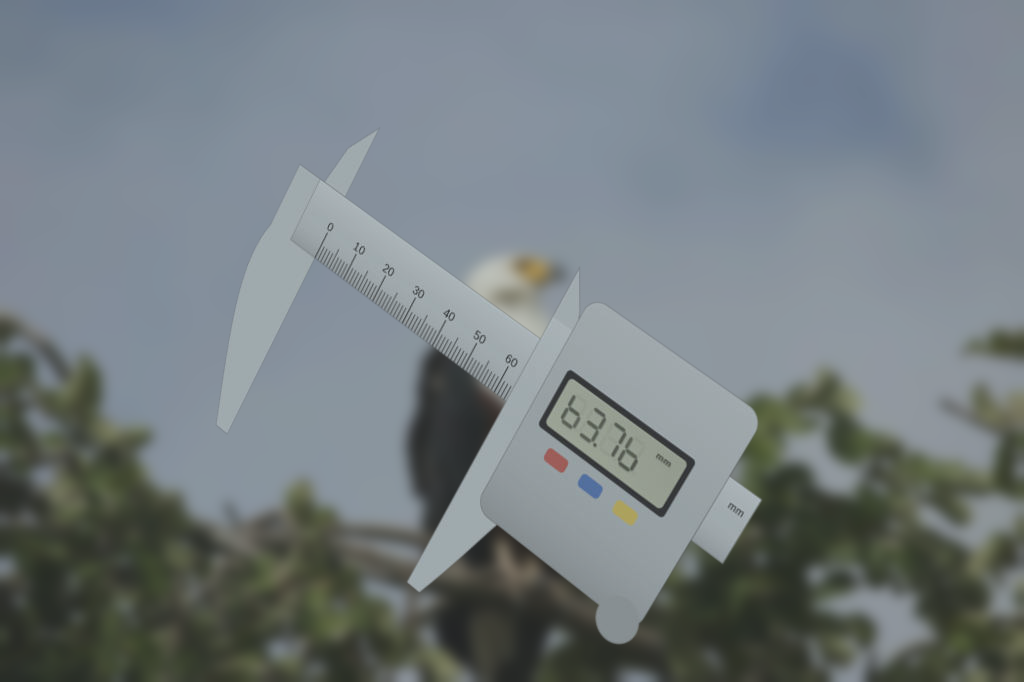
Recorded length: 63.76 mm
